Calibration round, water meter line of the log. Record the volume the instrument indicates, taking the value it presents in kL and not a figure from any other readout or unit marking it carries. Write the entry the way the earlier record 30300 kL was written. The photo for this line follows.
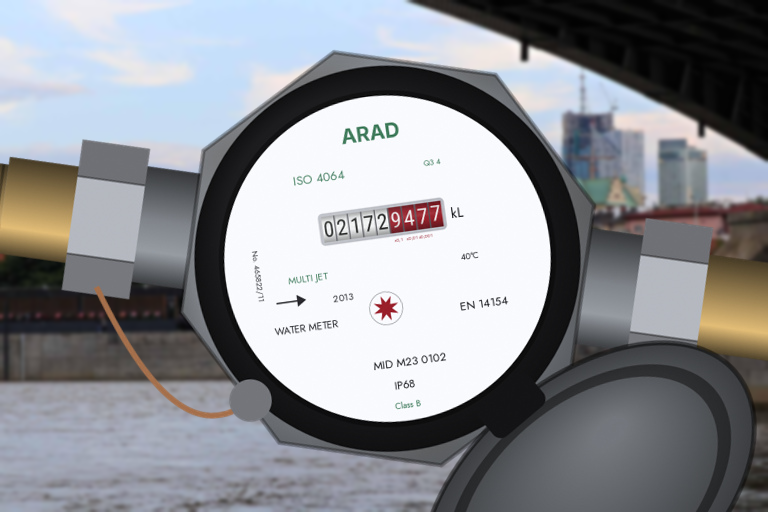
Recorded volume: 2172.9477 kL
